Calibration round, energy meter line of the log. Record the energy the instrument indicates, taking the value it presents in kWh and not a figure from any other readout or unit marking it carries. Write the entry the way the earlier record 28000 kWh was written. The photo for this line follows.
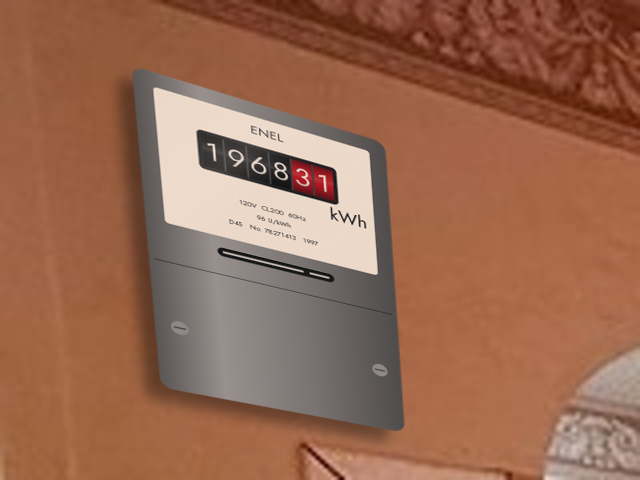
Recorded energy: 1968.31 kWh
